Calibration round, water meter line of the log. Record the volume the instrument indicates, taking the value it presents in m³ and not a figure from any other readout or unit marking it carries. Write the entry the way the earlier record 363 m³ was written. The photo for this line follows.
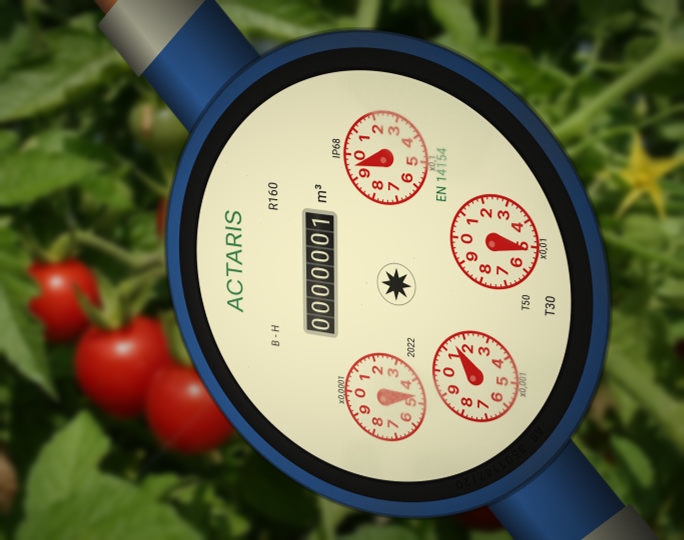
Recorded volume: 0.9514 m³
